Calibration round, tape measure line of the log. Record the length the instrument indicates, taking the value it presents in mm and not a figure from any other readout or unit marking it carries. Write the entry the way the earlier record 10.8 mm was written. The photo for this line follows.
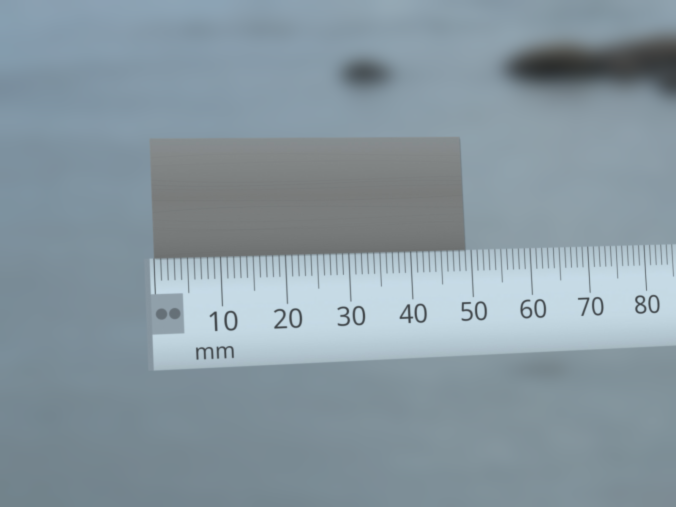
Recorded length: 49 mm
